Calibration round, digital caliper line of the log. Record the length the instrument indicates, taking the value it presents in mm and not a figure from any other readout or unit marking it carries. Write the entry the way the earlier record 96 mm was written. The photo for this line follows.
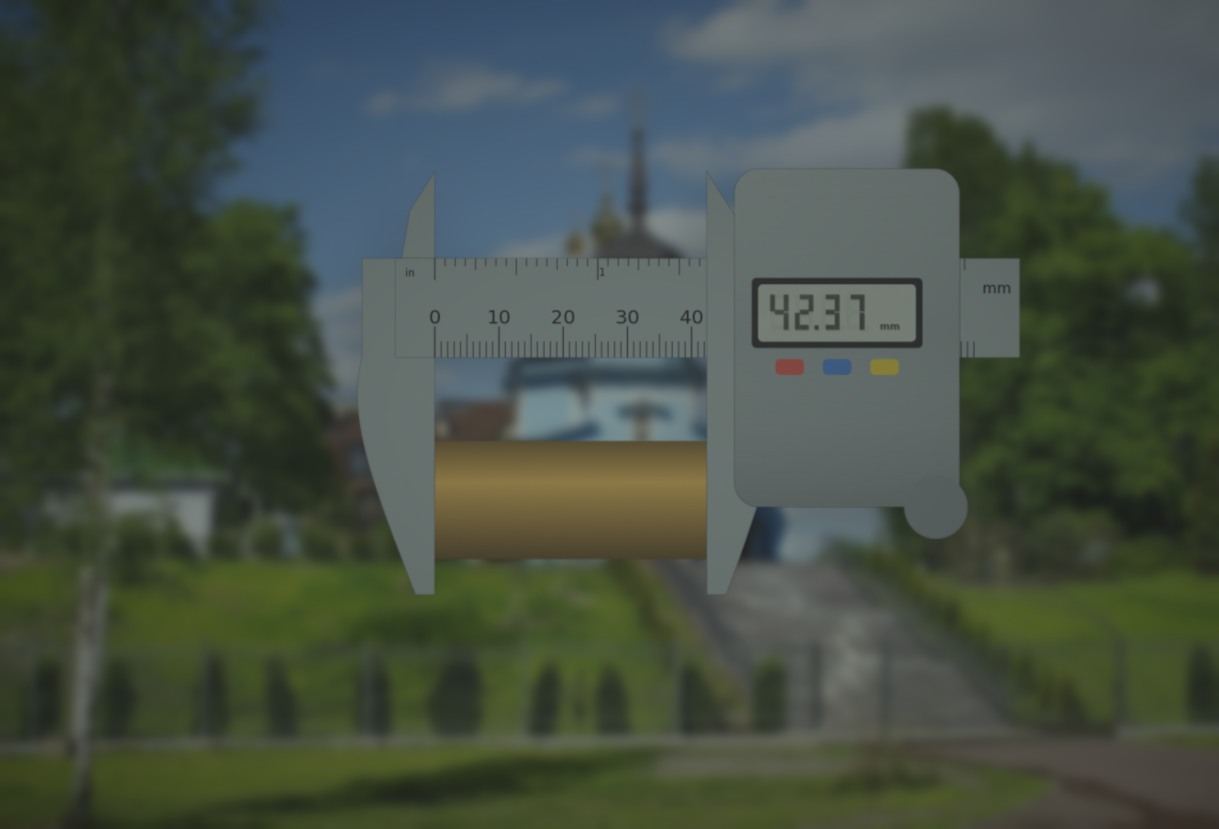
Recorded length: 42.37 mm
